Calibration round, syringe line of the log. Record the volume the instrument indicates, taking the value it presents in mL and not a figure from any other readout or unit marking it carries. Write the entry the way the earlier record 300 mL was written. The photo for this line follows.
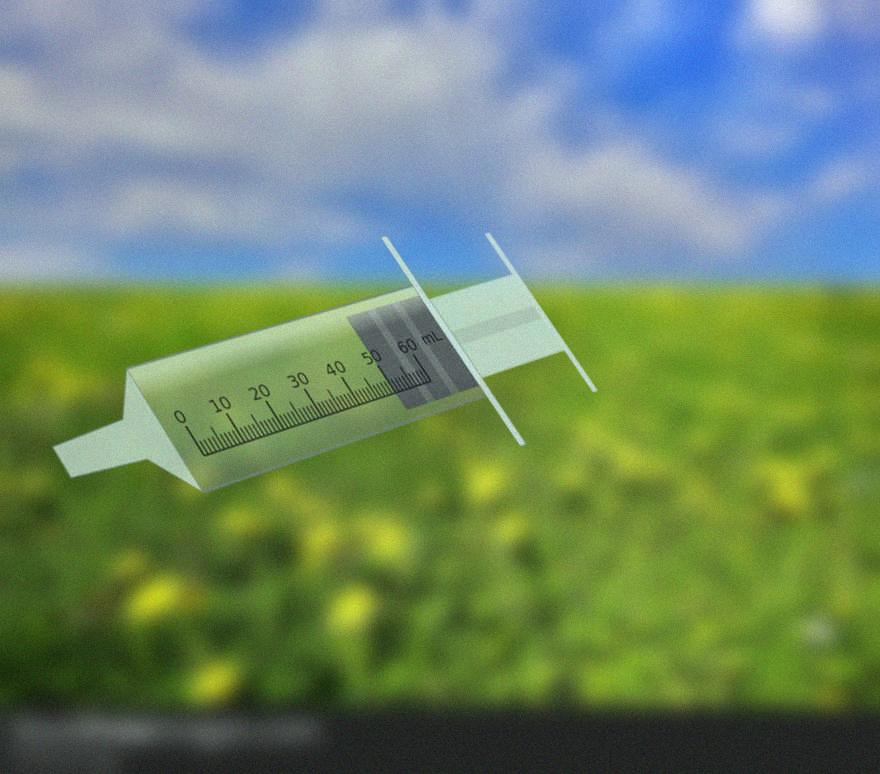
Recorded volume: 50 mL
